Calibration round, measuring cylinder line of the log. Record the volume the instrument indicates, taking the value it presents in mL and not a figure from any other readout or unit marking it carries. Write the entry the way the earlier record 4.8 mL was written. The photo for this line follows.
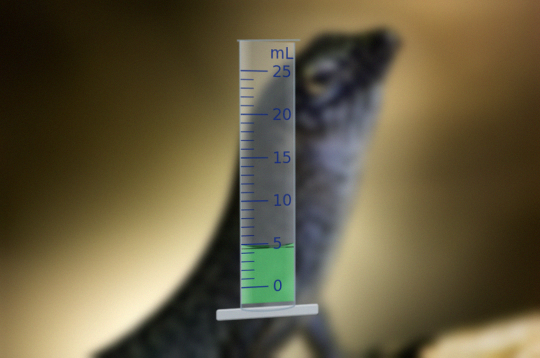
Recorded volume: 4.5 mL
